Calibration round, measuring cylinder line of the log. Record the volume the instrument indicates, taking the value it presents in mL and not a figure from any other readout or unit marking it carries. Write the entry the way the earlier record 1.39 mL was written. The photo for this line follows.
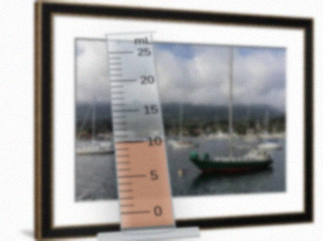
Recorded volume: 10 mL
